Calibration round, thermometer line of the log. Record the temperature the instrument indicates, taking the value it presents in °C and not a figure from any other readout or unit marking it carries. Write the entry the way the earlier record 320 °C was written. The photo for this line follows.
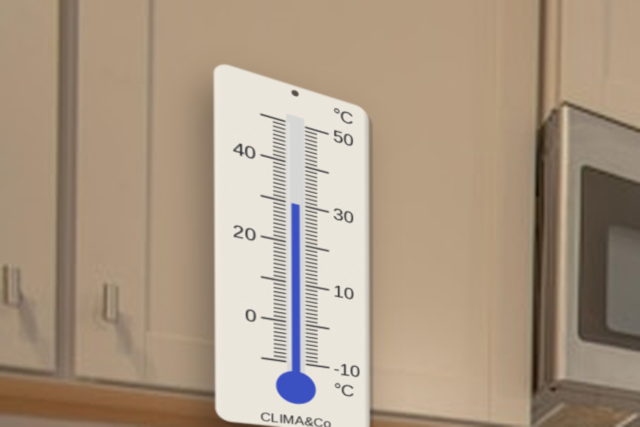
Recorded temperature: 30 °C
